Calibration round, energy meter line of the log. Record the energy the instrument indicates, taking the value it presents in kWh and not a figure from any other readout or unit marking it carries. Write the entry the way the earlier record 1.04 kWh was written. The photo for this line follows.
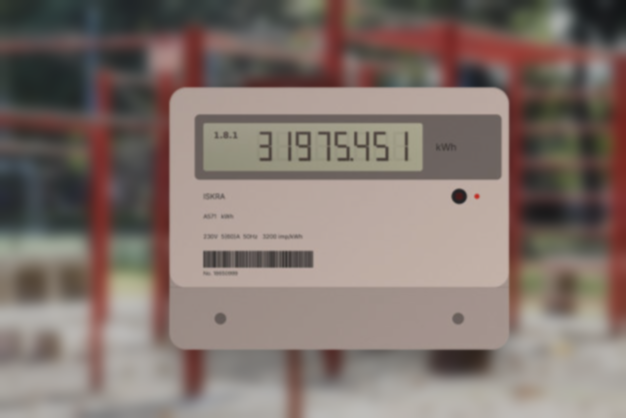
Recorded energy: 31975.451 kWh
